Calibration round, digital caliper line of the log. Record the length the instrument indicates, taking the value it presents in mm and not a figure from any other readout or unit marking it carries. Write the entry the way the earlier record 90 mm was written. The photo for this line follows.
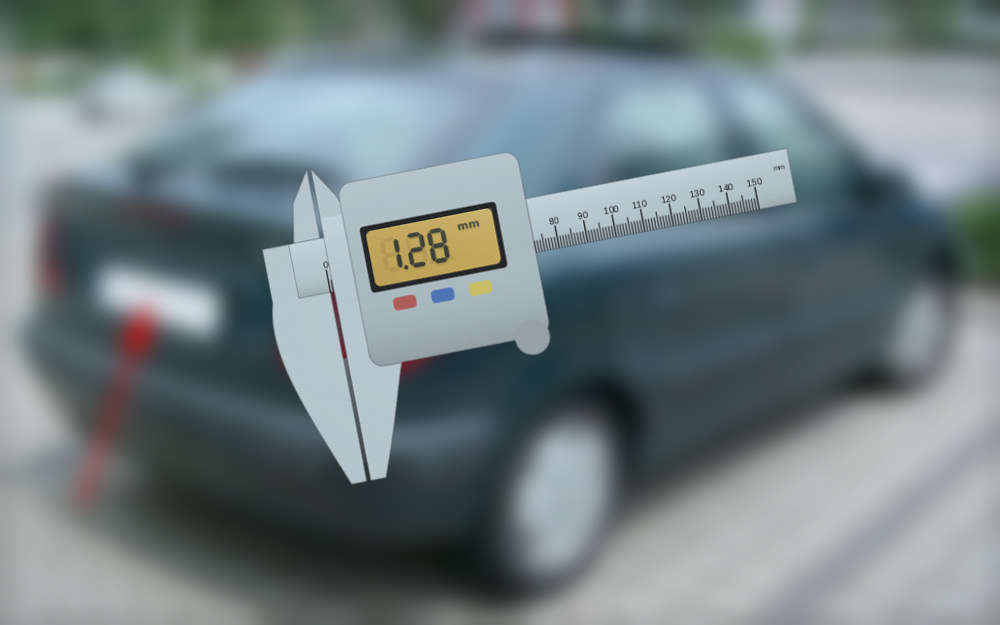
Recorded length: 1.28 mm
